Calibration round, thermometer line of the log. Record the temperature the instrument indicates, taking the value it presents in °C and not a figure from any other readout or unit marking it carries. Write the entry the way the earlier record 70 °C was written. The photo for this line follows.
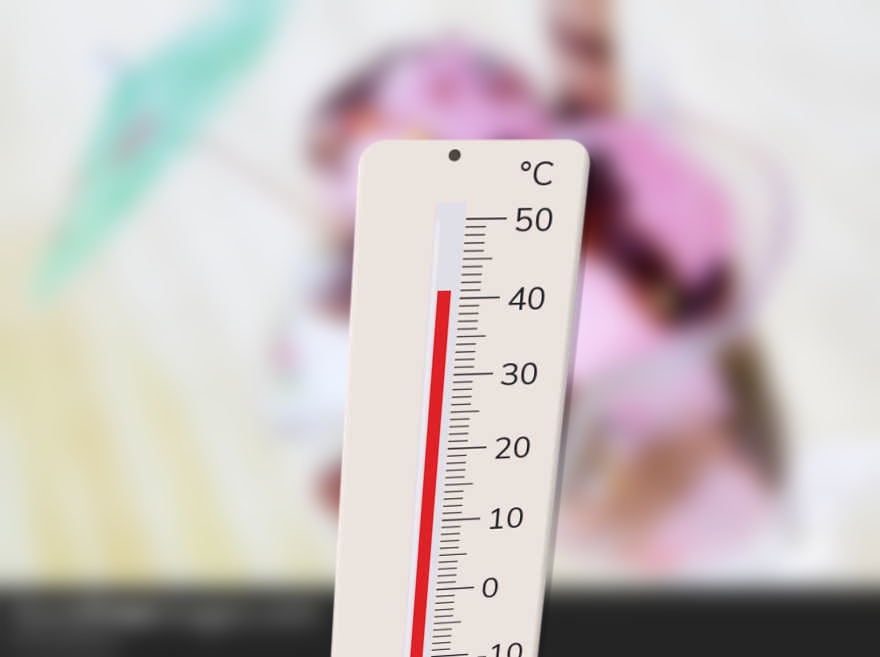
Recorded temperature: 41 °C
